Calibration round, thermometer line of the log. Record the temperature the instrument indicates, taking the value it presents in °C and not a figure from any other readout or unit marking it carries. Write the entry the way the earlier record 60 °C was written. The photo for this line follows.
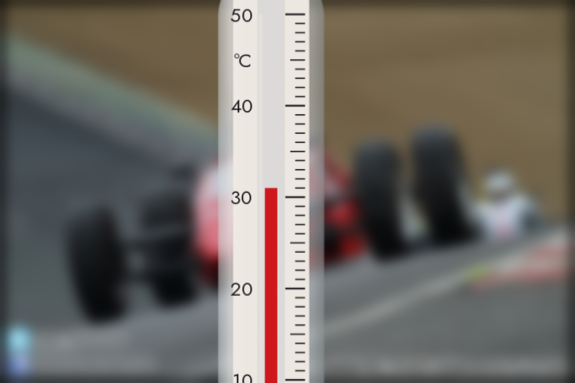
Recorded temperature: 31 °C
